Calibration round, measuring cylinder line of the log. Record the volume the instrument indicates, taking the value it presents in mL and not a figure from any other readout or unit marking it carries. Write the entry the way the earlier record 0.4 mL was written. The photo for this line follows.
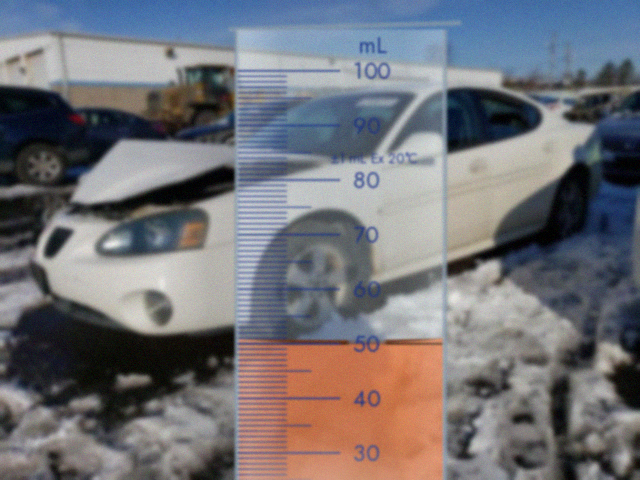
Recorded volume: 50 mL
